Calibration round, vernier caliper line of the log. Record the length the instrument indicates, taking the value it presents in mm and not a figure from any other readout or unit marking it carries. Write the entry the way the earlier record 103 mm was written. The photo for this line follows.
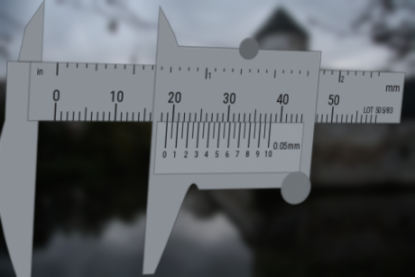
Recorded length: 19.0 mm
